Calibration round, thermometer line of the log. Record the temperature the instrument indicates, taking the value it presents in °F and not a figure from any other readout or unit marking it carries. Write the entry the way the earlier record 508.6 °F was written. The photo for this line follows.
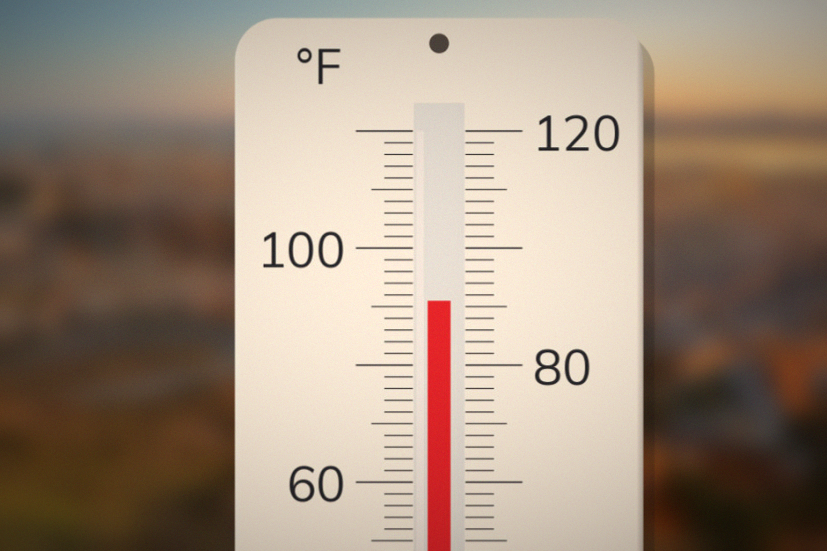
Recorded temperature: 91 °F
